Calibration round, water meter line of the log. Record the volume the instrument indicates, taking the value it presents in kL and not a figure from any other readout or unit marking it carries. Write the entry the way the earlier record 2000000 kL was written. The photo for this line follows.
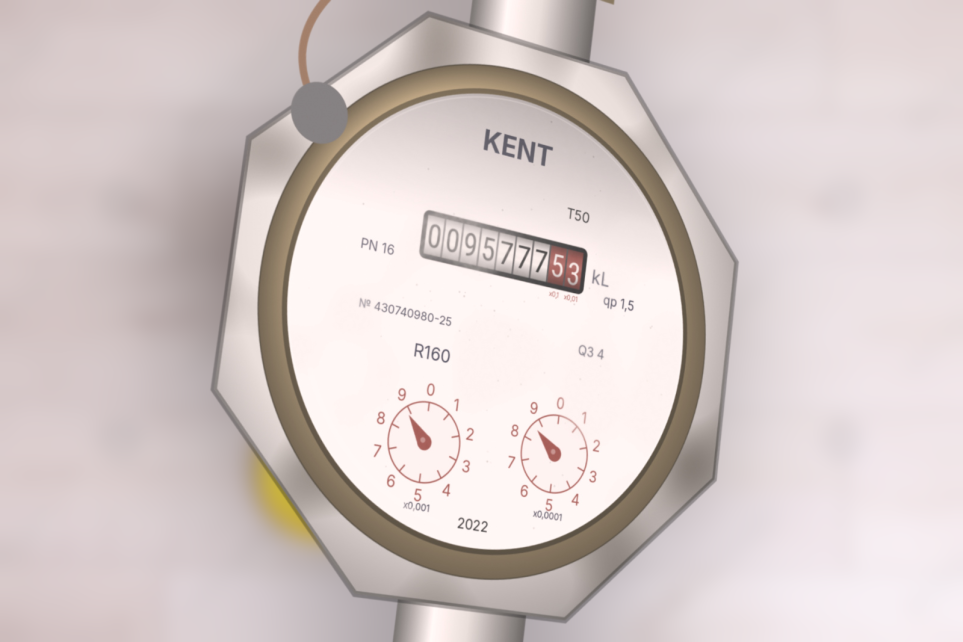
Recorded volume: 95777.5288 kL
